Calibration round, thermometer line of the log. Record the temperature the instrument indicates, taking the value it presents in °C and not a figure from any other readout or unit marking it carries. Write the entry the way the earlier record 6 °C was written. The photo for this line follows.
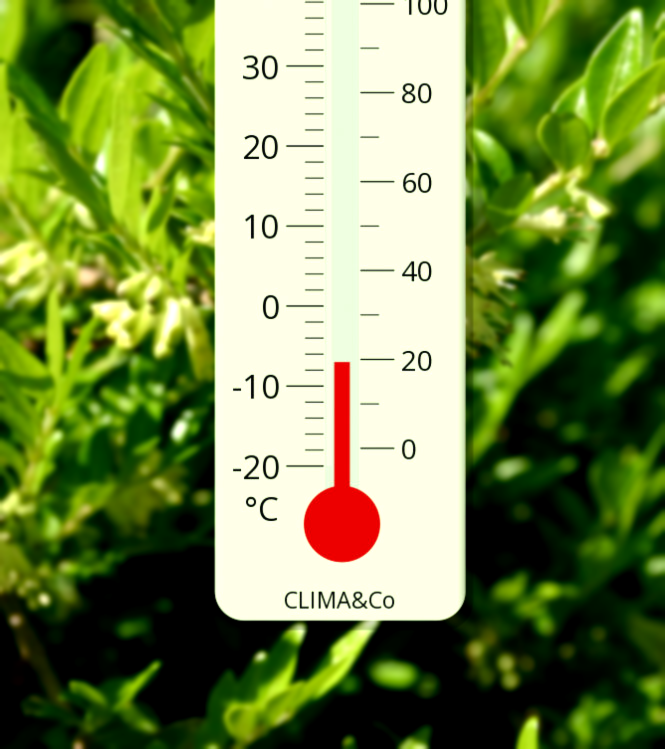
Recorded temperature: -7 °C
